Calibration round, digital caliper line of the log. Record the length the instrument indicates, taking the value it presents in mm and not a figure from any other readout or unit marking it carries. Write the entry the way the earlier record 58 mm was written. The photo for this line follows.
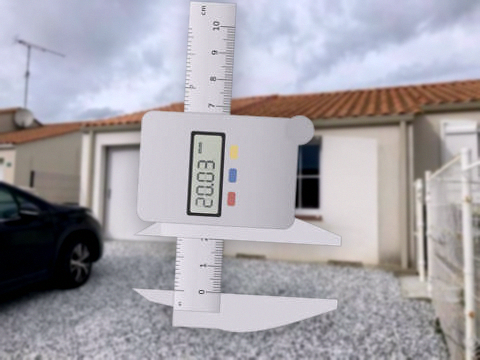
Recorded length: 20.03 mm
